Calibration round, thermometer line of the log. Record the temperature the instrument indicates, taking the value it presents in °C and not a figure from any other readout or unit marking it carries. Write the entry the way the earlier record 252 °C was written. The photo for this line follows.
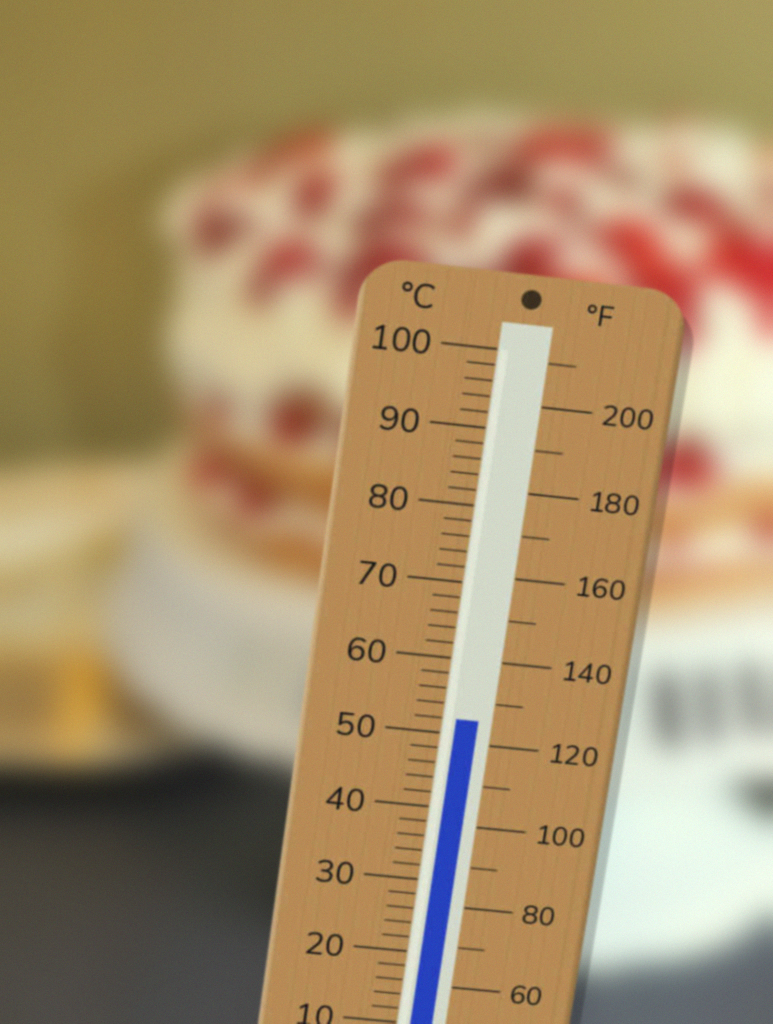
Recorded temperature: 52 °C
